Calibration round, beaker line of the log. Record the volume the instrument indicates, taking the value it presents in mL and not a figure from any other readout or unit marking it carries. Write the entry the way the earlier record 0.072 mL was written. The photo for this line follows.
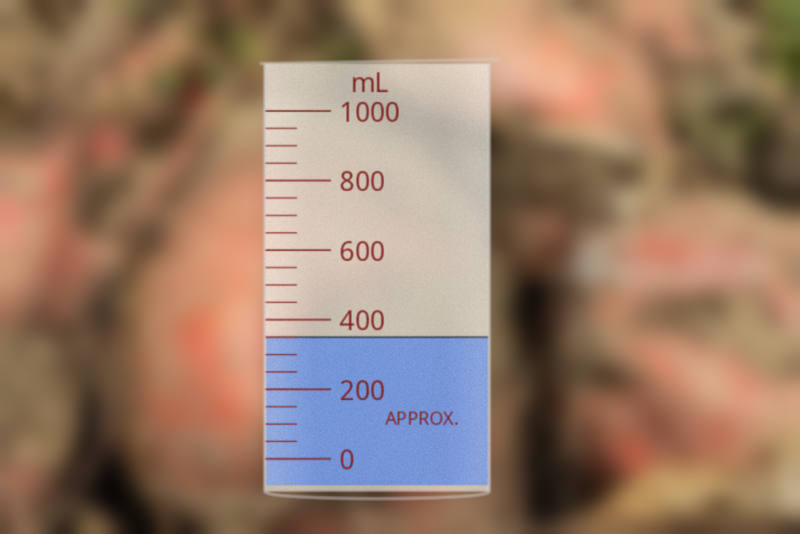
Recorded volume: 350 mL
